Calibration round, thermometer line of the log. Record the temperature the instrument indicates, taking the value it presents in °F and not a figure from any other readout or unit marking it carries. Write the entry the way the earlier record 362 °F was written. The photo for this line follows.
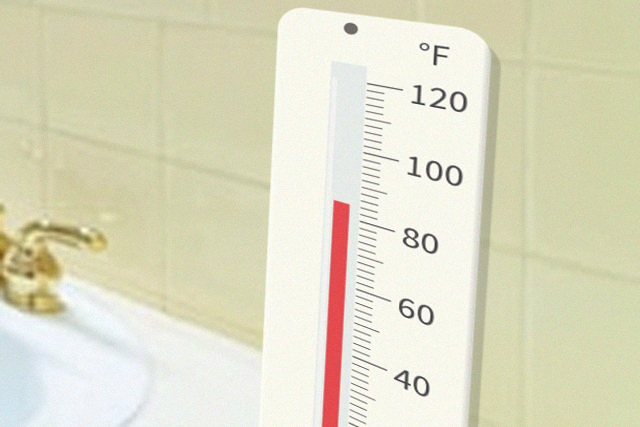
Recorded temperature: 84 °F
